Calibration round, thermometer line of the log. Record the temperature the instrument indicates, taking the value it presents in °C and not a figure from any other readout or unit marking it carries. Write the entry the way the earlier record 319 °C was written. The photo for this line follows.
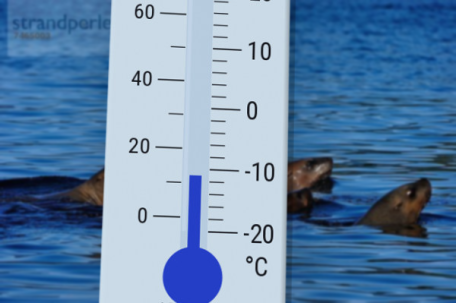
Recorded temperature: -11 °C
